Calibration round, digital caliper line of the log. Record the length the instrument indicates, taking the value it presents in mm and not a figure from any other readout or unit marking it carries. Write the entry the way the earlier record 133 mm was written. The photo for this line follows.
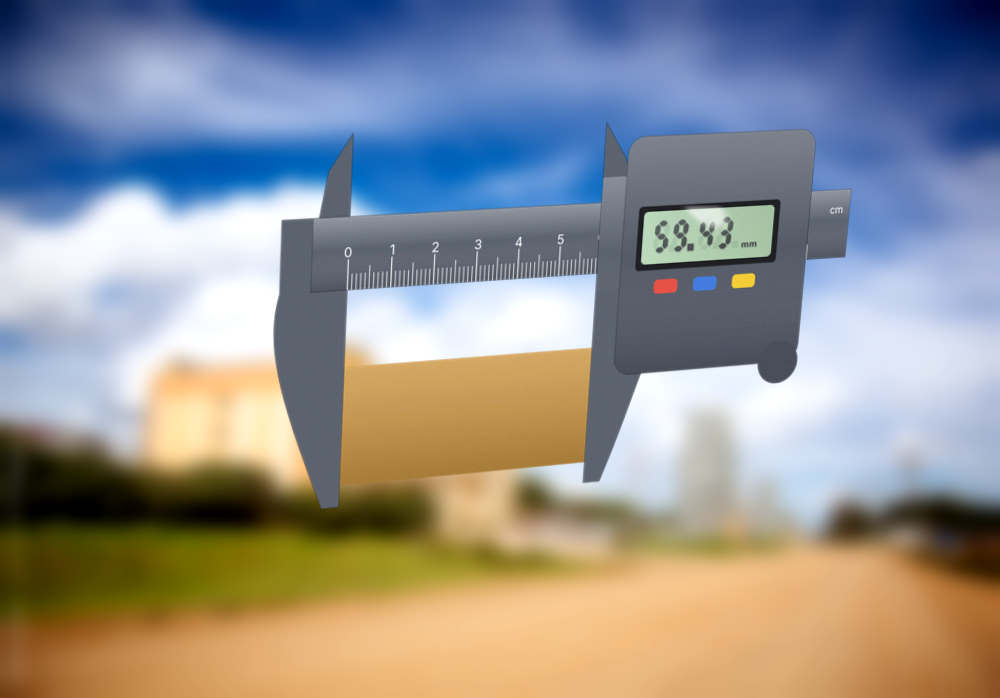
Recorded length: 59.43 mm
